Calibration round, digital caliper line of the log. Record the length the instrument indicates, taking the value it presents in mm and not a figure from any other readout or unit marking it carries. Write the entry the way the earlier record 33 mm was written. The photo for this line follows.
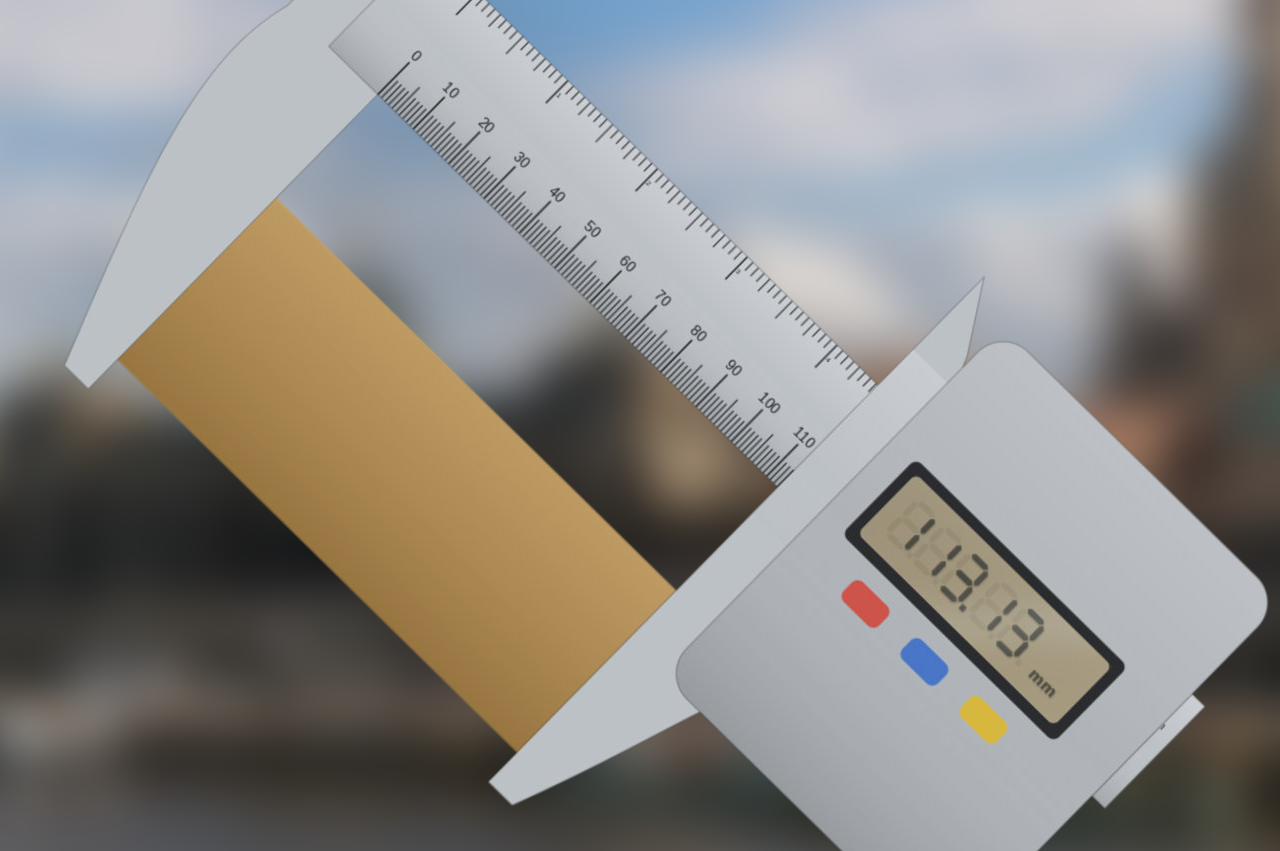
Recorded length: 113.13 mm
